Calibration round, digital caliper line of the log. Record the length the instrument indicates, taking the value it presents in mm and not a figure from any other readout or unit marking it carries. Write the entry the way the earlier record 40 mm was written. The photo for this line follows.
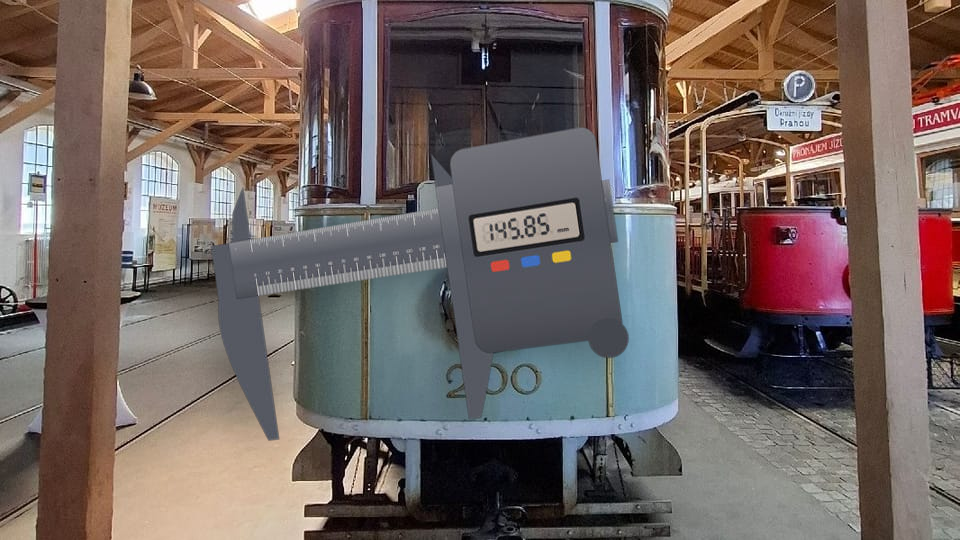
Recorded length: 145.85 mm
